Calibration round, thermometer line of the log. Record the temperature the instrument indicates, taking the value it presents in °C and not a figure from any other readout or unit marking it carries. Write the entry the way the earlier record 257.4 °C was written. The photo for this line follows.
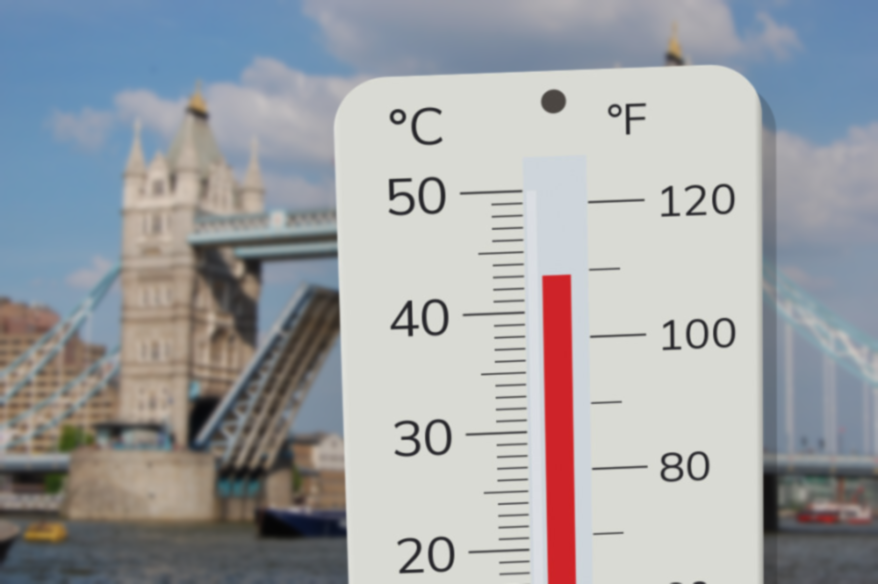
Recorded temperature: 43 °C
